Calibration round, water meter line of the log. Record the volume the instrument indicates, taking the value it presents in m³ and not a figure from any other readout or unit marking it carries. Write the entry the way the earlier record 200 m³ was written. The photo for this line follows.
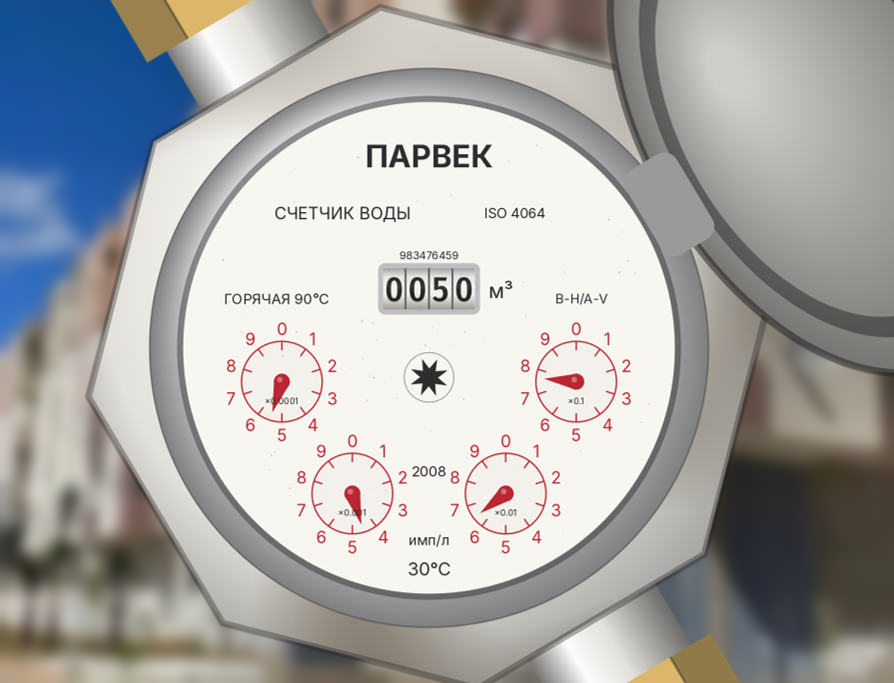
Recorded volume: 50.7645 m³
